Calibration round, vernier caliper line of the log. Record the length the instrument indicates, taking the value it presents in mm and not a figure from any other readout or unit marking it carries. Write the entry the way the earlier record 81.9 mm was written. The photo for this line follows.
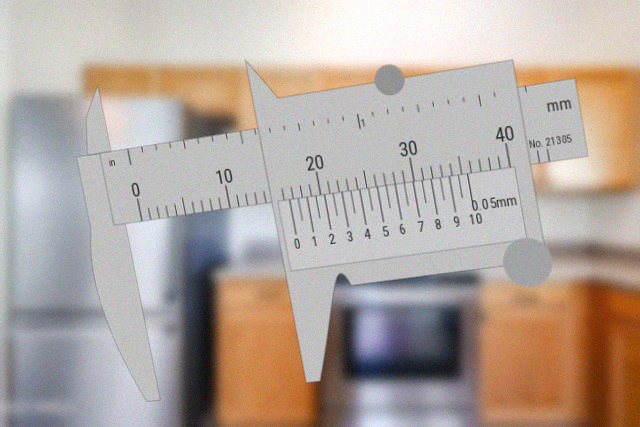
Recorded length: 16.6 mm
